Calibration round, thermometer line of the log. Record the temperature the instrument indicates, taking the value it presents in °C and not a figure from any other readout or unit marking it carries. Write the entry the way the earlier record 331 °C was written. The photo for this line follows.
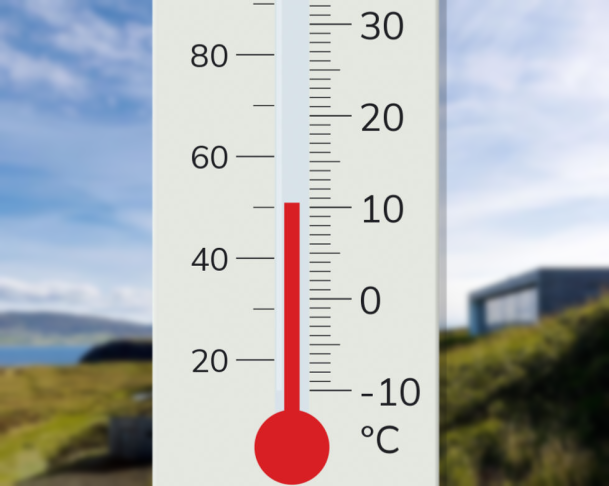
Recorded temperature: 10.5 °C
